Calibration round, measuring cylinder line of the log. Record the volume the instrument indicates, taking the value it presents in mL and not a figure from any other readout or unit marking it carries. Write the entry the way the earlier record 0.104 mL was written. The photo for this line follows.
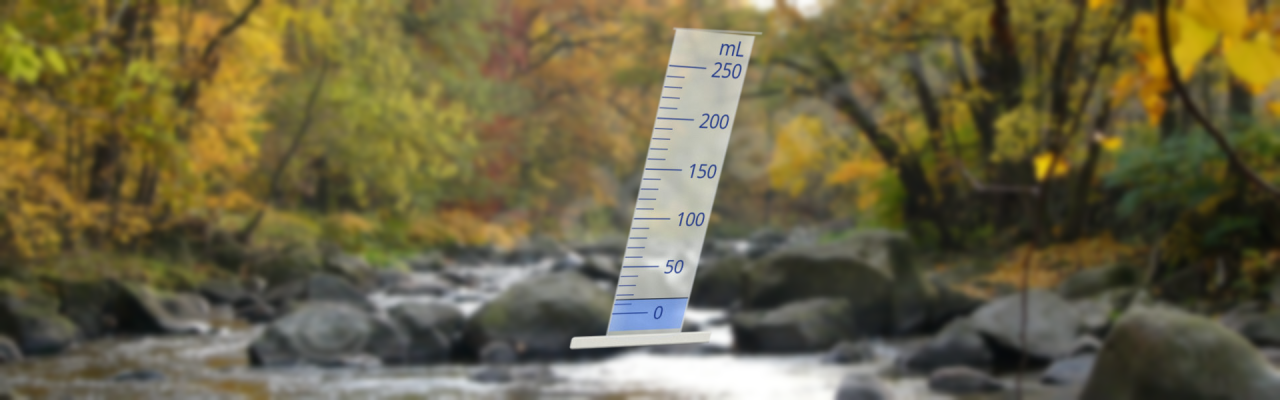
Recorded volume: 15 mL
